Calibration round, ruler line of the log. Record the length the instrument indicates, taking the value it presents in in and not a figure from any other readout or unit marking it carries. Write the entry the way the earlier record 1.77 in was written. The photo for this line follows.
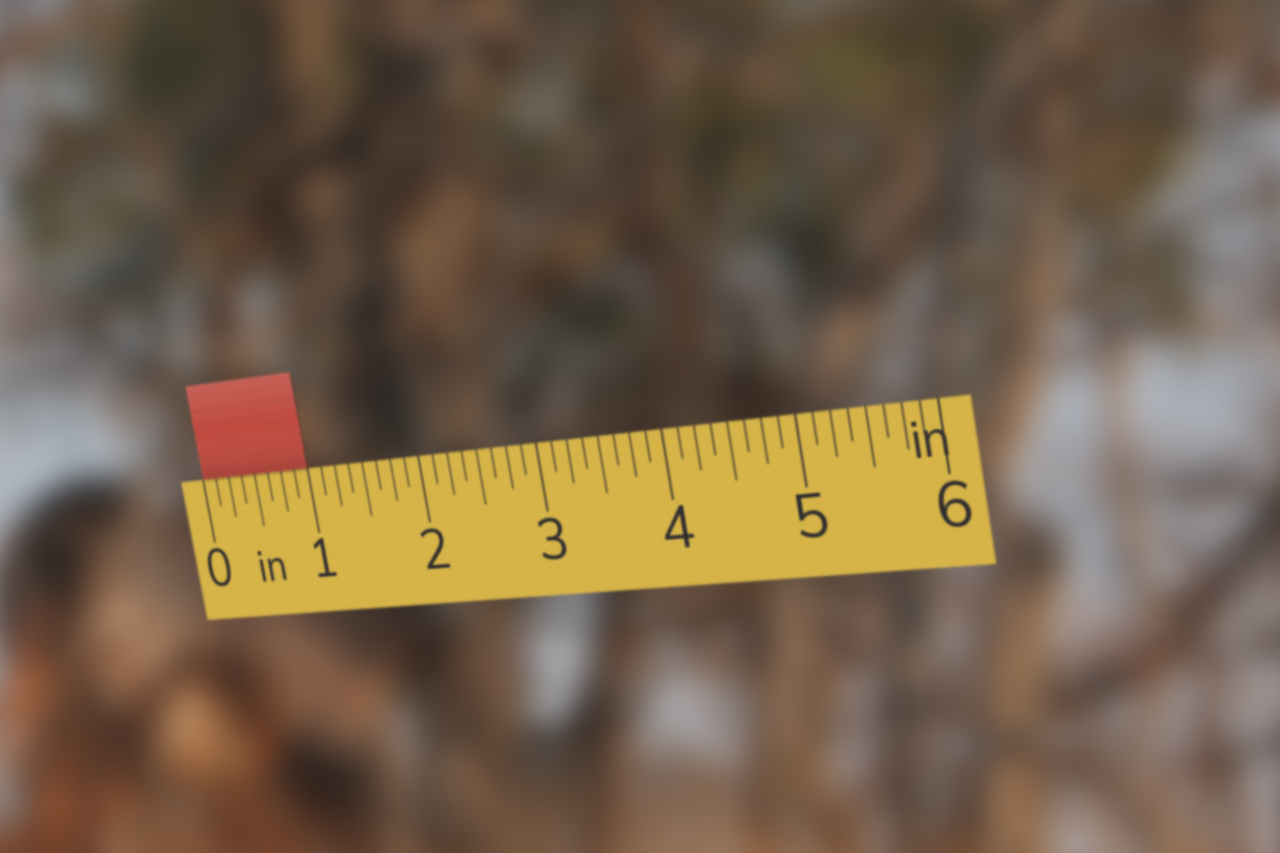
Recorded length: 1 in
